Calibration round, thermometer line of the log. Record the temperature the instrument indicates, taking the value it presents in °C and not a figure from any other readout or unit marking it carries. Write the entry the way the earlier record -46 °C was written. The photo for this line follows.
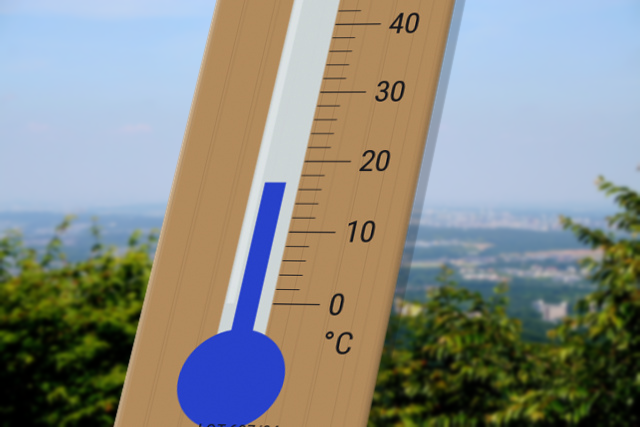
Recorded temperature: 17 °C
